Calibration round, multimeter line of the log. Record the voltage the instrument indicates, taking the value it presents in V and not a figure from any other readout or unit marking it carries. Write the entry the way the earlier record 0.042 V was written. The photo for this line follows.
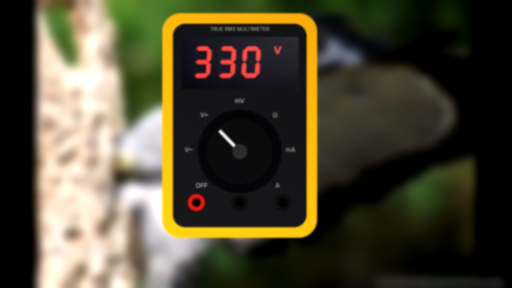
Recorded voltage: 330 V
